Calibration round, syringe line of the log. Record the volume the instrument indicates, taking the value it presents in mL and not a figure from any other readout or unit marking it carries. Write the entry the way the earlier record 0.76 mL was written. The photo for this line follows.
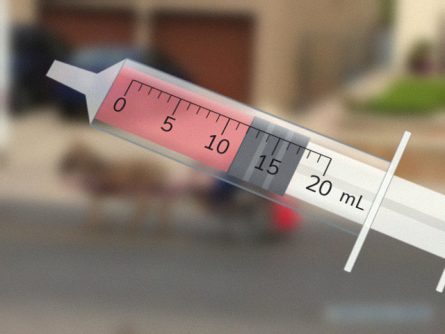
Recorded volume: 12 mL
